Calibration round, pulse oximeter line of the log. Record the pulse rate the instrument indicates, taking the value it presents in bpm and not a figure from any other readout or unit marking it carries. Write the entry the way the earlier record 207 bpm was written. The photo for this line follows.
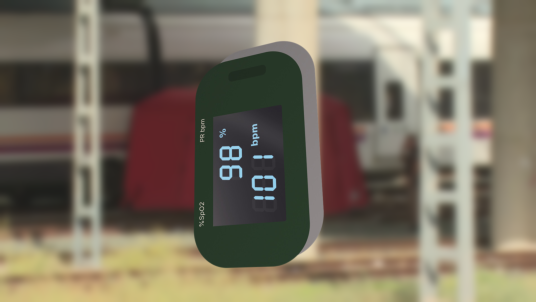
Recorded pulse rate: 101 bpm
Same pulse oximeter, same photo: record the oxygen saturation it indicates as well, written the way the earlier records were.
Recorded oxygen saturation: 98 %
